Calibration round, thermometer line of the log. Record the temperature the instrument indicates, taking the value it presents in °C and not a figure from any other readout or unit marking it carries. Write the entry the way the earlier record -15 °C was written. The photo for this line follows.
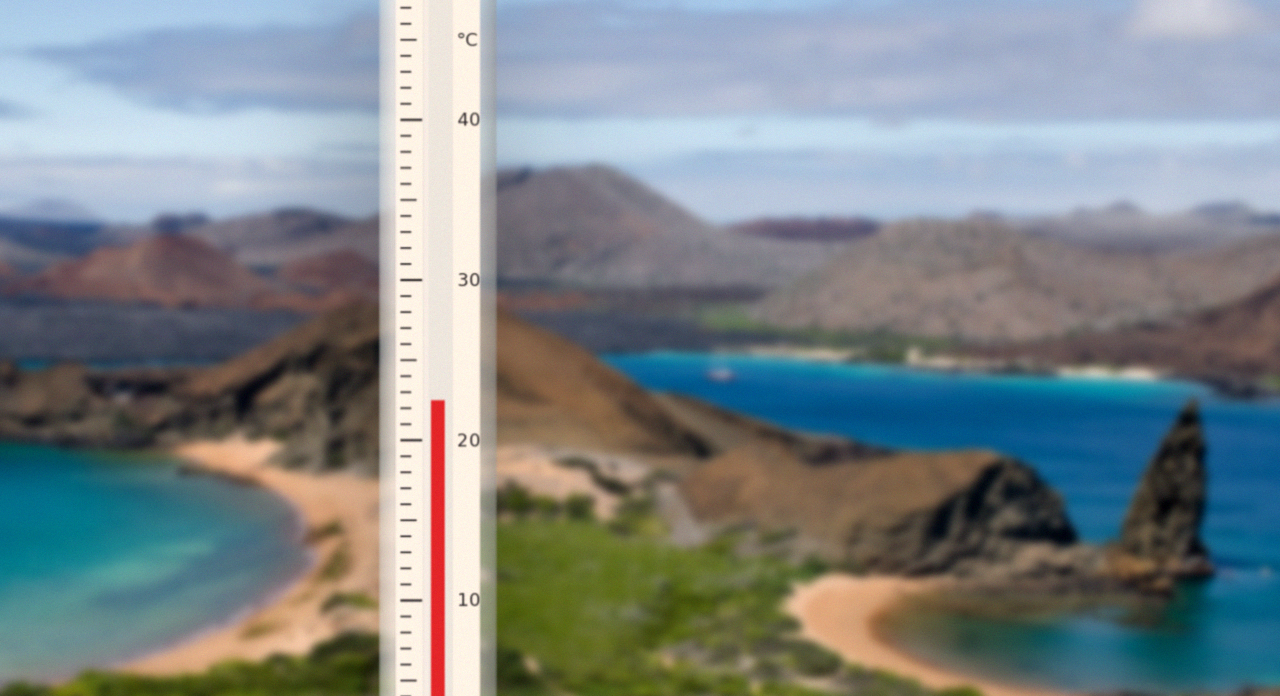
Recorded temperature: 22.5 °C
